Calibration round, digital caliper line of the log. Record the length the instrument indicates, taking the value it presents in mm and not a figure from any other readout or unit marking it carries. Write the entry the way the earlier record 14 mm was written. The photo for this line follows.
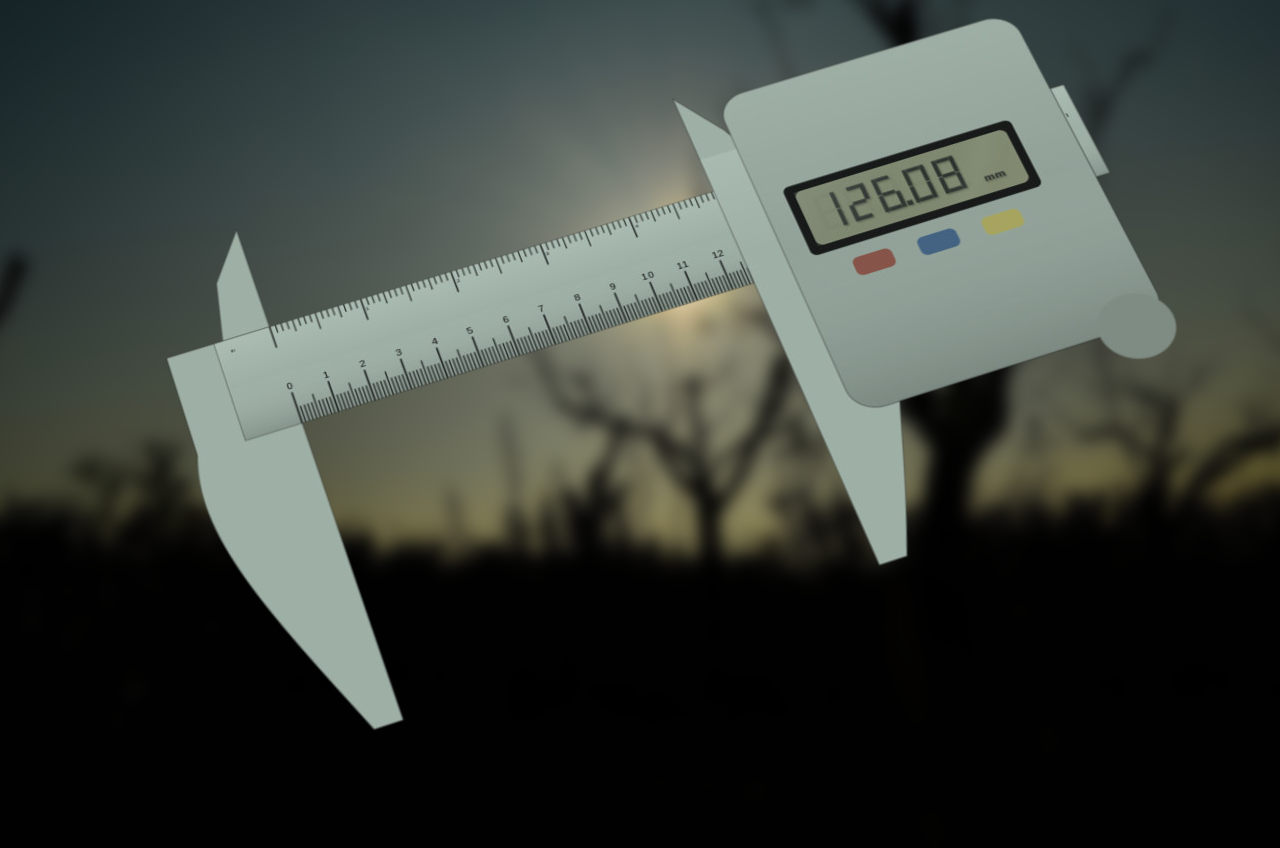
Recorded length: 126.08 mm
